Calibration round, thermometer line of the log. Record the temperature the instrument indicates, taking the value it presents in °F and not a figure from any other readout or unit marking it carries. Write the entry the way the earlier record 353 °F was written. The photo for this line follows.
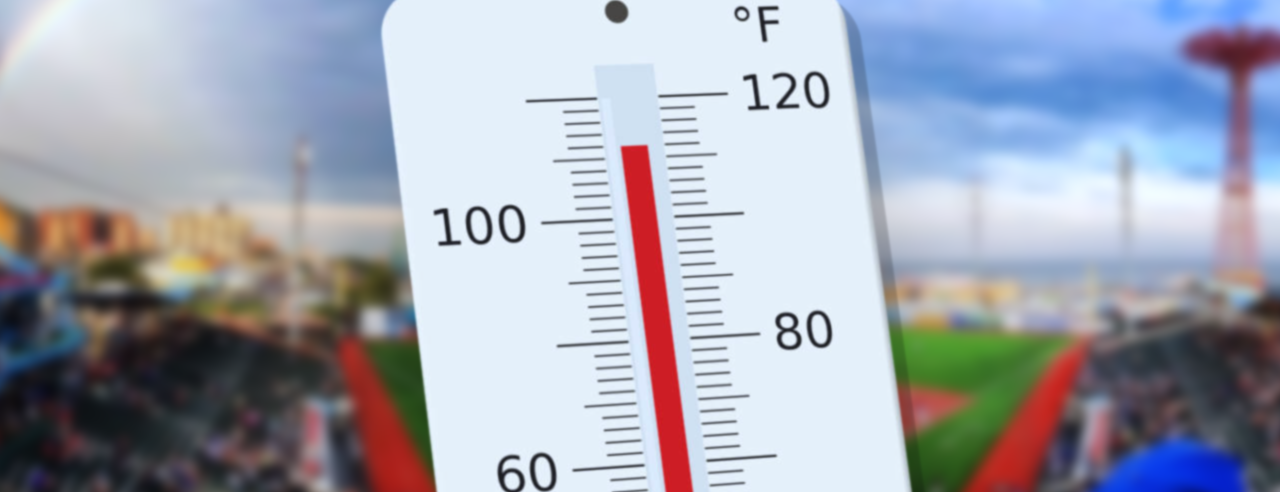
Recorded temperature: 112 °F
